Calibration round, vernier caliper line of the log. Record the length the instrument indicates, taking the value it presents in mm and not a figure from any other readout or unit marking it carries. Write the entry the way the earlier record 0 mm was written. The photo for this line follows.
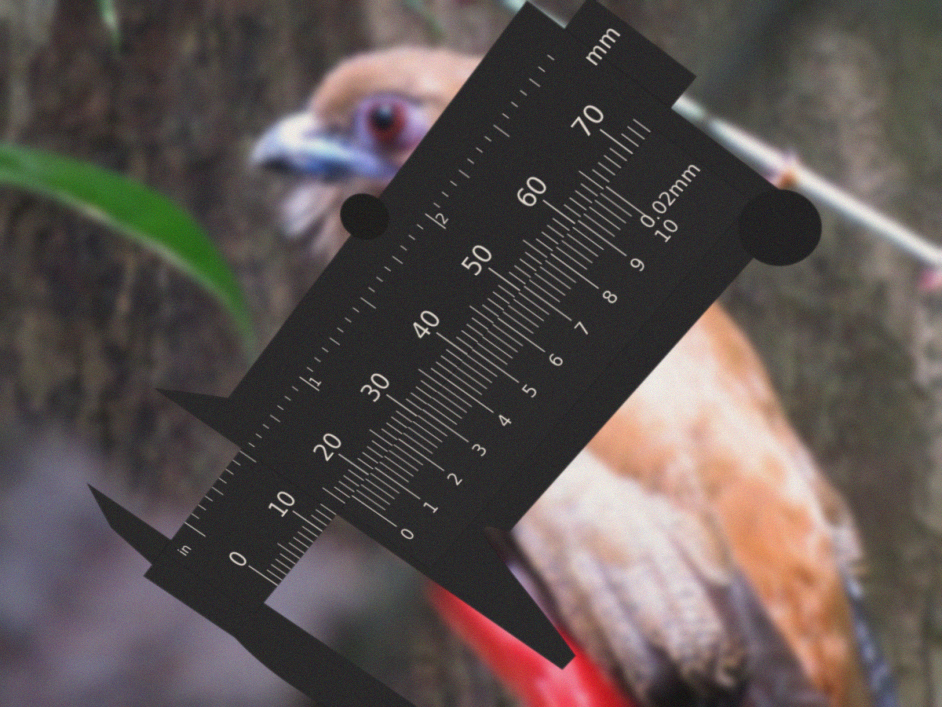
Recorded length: 16.4 mm
